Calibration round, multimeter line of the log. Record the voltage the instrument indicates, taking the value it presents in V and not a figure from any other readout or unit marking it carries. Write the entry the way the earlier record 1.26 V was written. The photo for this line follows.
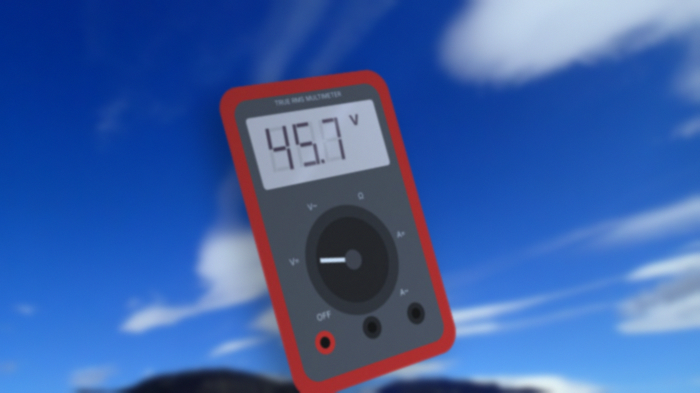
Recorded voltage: 45.7 V
